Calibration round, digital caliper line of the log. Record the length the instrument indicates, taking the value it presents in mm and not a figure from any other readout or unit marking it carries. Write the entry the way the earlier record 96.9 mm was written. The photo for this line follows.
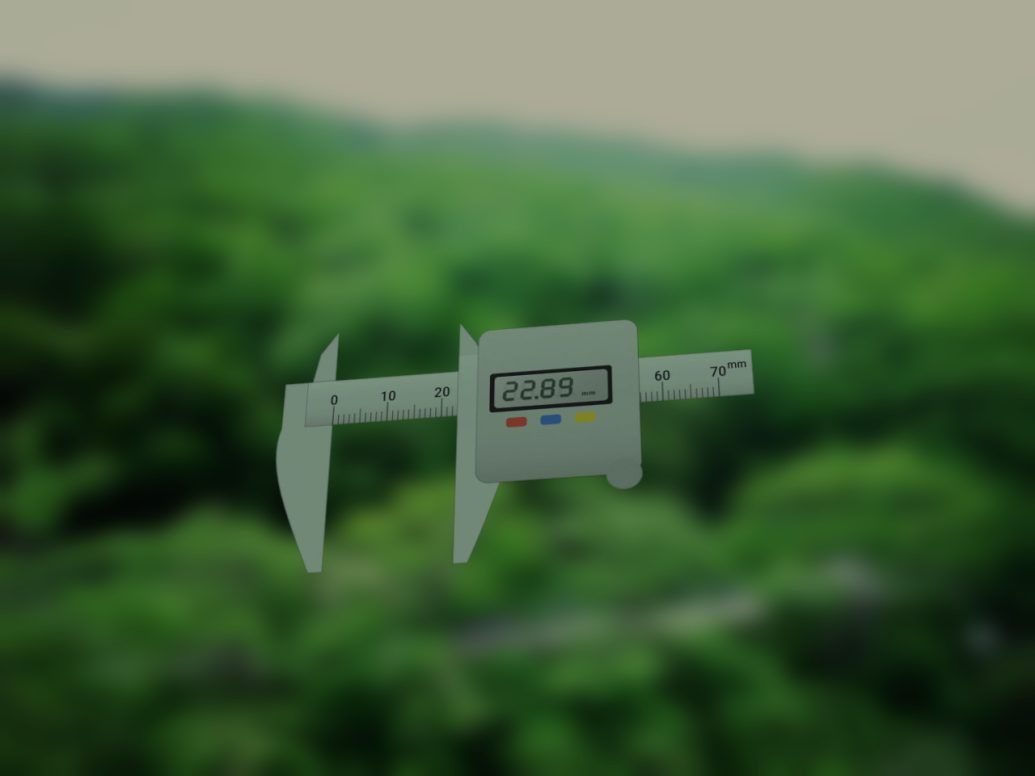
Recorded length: 22.89 mm
